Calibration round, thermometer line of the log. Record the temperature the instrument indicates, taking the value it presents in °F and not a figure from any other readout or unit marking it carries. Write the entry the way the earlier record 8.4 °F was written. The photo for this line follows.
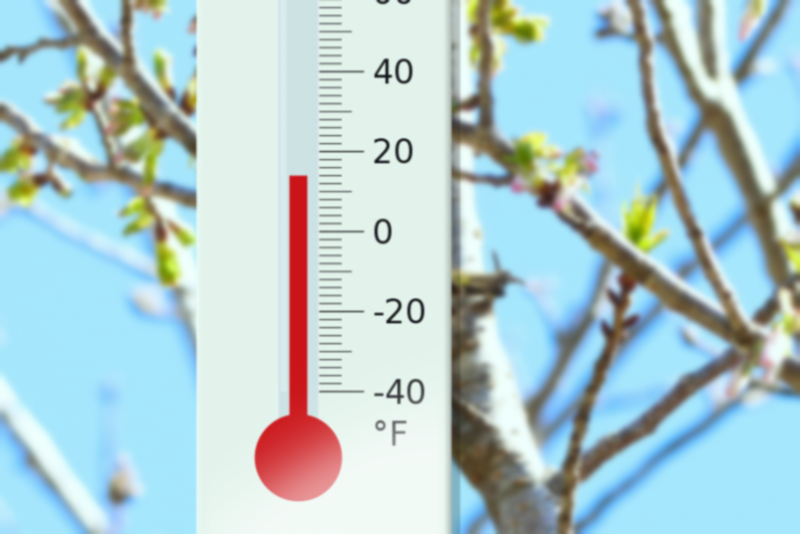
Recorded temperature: 14 °F
